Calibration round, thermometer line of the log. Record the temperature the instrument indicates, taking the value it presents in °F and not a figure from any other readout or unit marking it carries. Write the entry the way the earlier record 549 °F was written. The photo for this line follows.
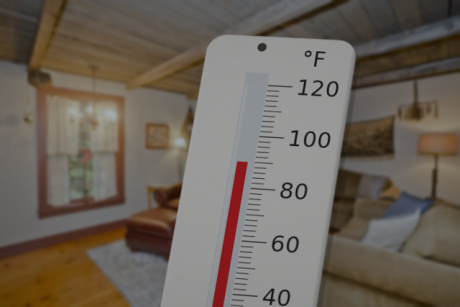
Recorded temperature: 90 °F
